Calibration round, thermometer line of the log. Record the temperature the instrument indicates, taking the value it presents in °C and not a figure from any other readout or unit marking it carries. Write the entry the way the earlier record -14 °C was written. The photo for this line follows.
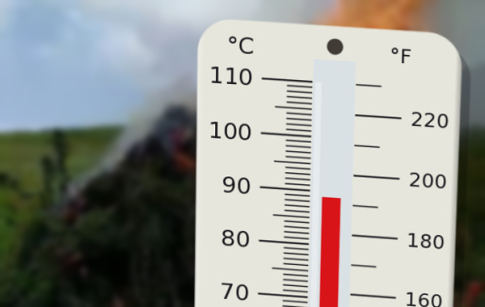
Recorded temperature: 89 °C
